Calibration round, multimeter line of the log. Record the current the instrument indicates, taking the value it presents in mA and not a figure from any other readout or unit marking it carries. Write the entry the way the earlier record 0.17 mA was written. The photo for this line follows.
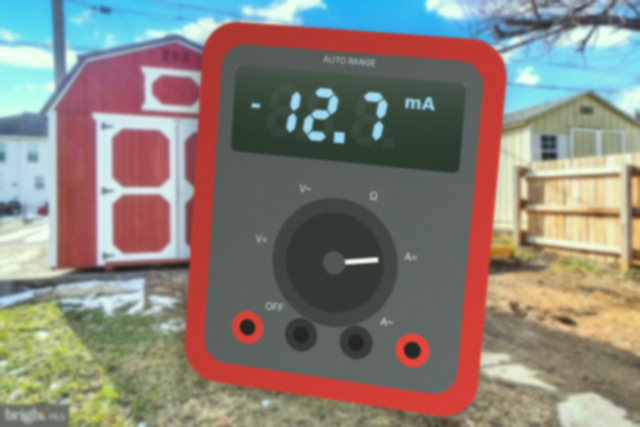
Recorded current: -12.7 mA
